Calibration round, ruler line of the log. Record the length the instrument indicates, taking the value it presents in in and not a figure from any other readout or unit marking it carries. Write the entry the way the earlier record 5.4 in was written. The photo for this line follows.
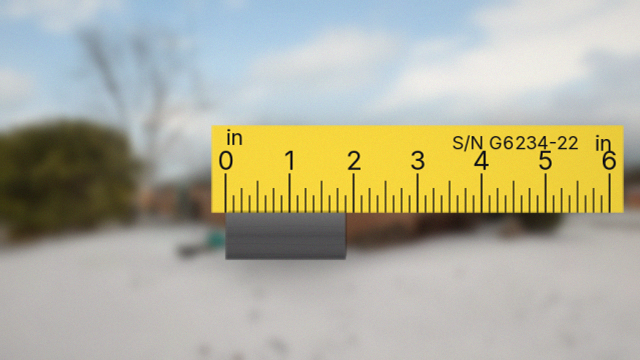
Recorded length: 1.875 in
